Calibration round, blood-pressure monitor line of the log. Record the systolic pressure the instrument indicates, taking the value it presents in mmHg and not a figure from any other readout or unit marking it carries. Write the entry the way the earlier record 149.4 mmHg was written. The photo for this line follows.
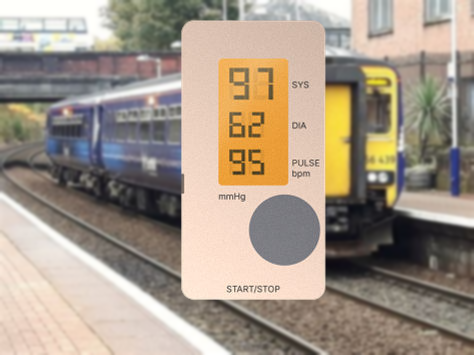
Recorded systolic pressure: 97 mmHg
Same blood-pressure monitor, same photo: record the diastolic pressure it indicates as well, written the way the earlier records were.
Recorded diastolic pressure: 62 mmHg
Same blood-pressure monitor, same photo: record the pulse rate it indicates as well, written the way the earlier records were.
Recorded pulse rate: 95 bpm
